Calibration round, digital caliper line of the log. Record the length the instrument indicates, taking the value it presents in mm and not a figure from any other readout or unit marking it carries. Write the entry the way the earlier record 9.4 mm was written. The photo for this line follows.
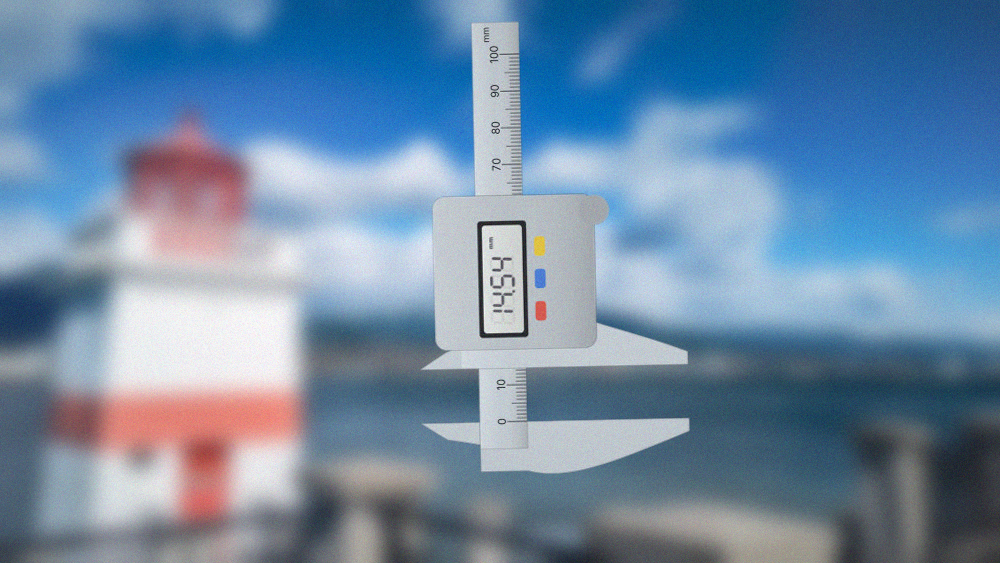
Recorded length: 14.54 mm
